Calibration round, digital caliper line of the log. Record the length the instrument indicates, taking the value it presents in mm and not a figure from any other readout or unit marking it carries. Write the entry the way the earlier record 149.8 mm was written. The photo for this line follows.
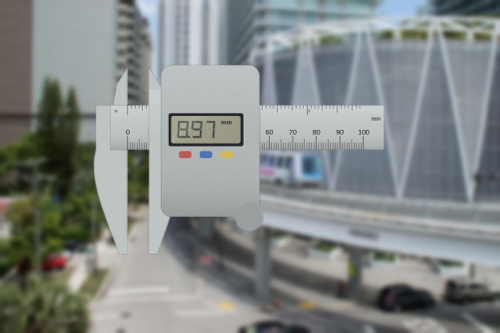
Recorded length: 8.97 mm
